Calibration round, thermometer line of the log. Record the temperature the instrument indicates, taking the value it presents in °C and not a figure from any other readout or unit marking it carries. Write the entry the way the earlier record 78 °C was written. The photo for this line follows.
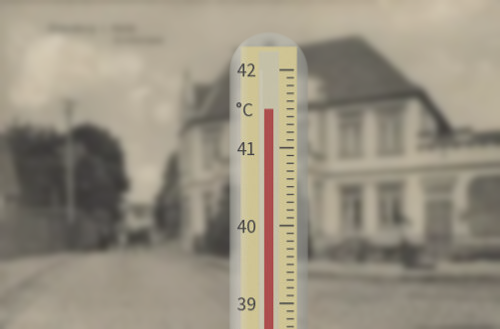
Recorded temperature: 41.5 °C
